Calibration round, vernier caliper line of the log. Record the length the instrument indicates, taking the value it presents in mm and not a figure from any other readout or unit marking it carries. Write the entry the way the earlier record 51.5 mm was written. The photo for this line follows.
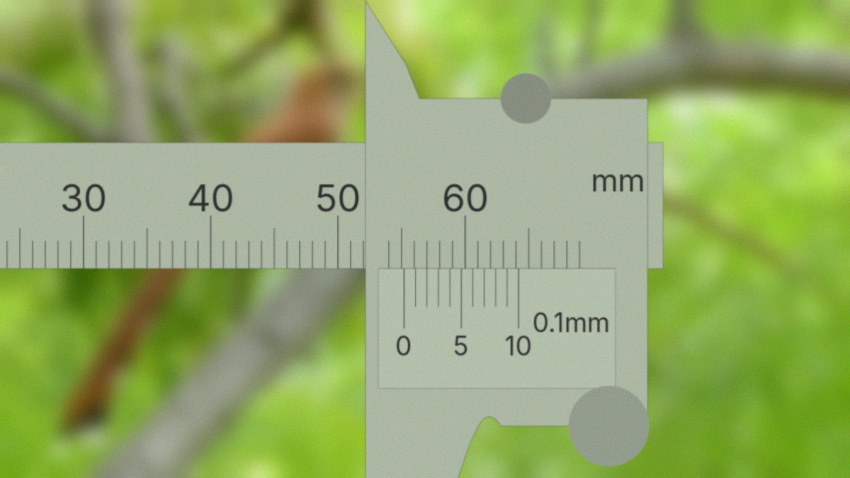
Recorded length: 55.2 mm
